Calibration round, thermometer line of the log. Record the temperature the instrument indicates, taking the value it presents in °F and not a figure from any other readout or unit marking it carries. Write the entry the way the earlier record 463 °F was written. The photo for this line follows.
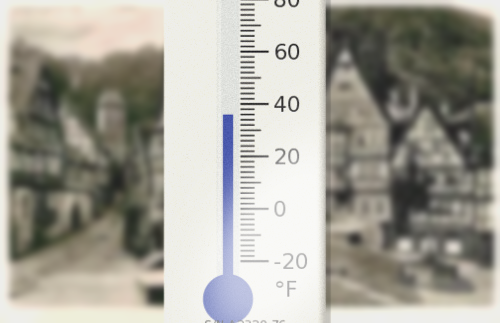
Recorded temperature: 36 °F
